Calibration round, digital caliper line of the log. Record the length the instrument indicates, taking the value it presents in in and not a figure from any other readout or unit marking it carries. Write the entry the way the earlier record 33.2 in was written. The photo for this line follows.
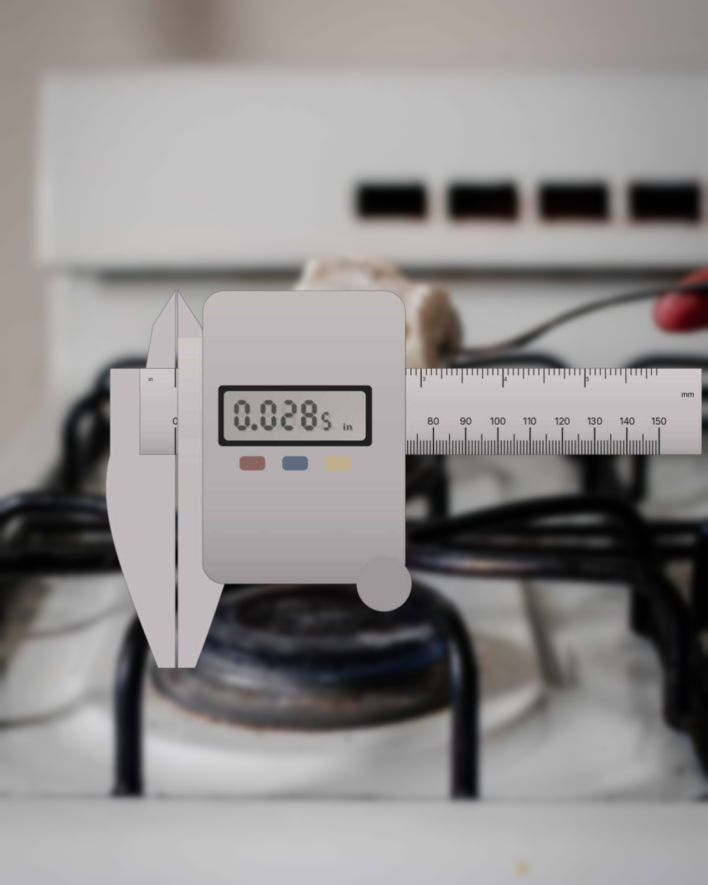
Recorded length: 0.0285 in
